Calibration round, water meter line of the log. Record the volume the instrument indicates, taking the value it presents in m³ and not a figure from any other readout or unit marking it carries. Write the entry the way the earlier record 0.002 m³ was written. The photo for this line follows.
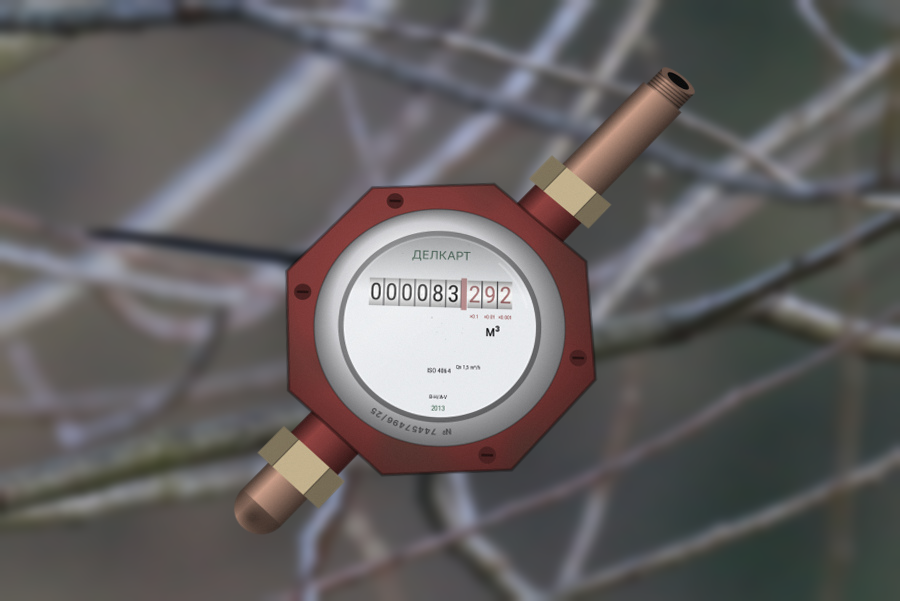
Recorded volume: 83.292 m³
